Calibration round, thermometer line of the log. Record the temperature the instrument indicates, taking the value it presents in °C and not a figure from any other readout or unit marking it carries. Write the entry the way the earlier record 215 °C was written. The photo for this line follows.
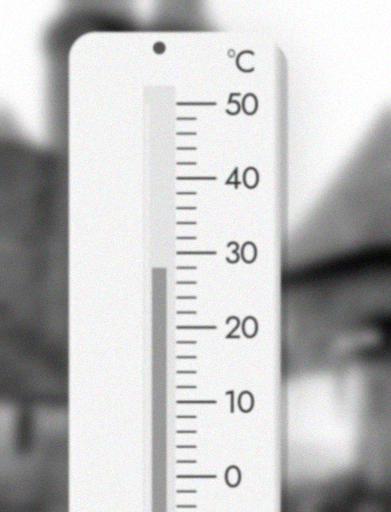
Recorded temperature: 28 °C
